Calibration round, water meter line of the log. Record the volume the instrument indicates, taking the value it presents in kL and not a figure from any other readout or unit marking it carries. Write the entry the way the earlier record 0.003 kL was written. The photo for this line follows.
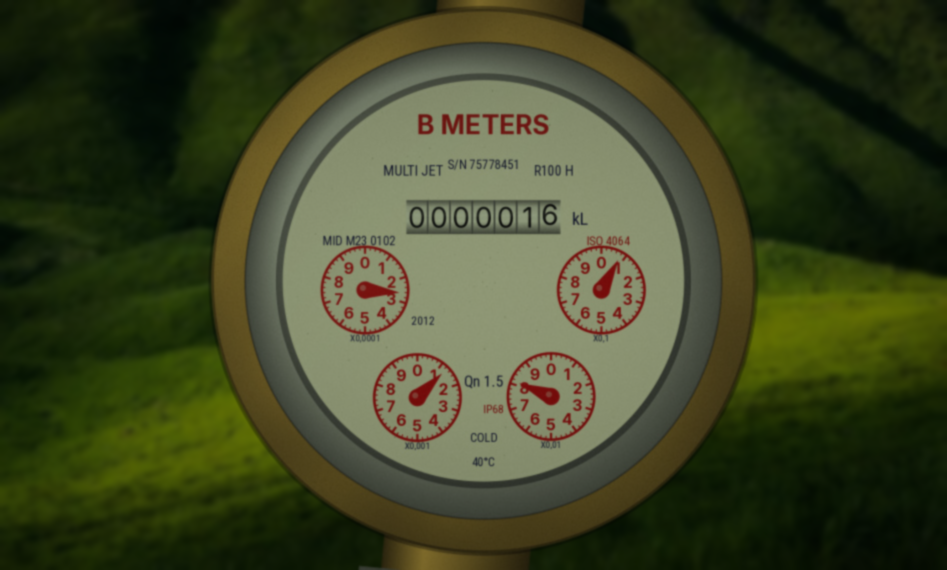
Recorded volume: 16.0812 kL
